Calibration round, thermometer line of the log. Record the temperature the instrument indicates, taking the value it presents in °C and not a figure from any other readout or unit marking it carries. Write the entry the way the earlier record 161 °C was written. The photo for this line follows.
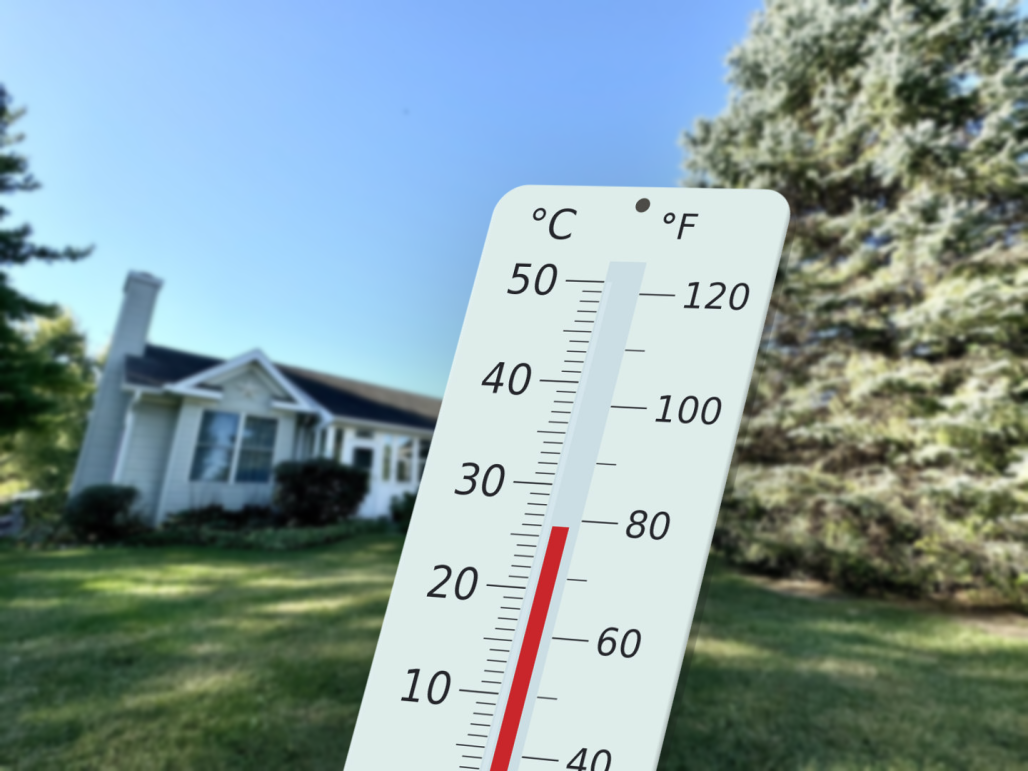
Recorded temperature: 26 °C
